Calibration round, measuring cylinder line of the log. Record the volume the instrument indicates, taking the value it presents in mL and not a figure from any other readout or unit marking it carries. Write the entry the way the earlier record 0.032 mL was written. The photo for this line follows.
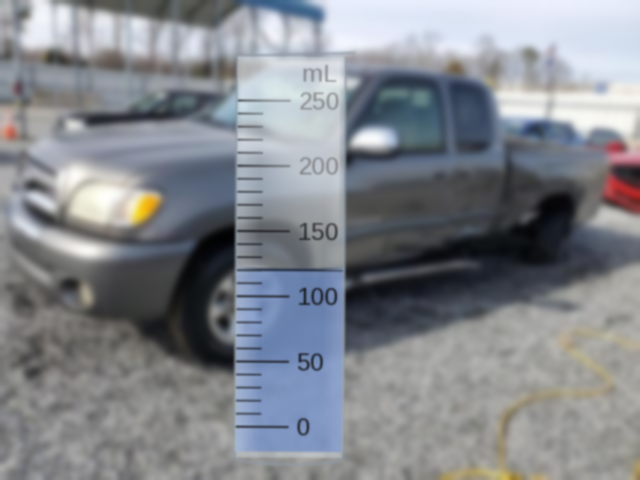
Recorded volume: 120 mL
